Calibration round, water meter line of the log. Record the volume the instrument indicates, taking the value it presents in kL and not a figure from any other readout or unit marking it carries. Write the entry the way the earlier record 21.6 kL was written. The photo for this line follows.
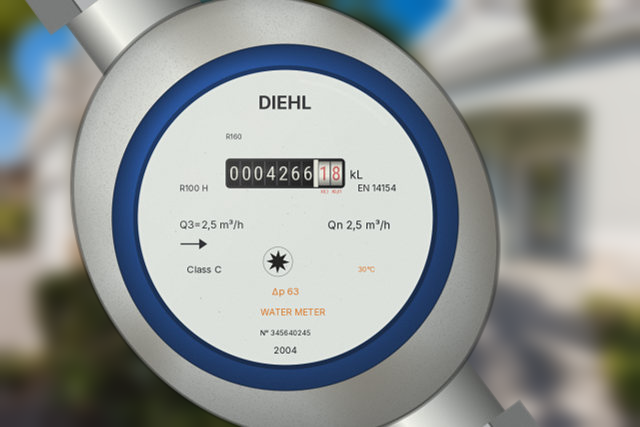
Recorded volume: 4266.18 kL
